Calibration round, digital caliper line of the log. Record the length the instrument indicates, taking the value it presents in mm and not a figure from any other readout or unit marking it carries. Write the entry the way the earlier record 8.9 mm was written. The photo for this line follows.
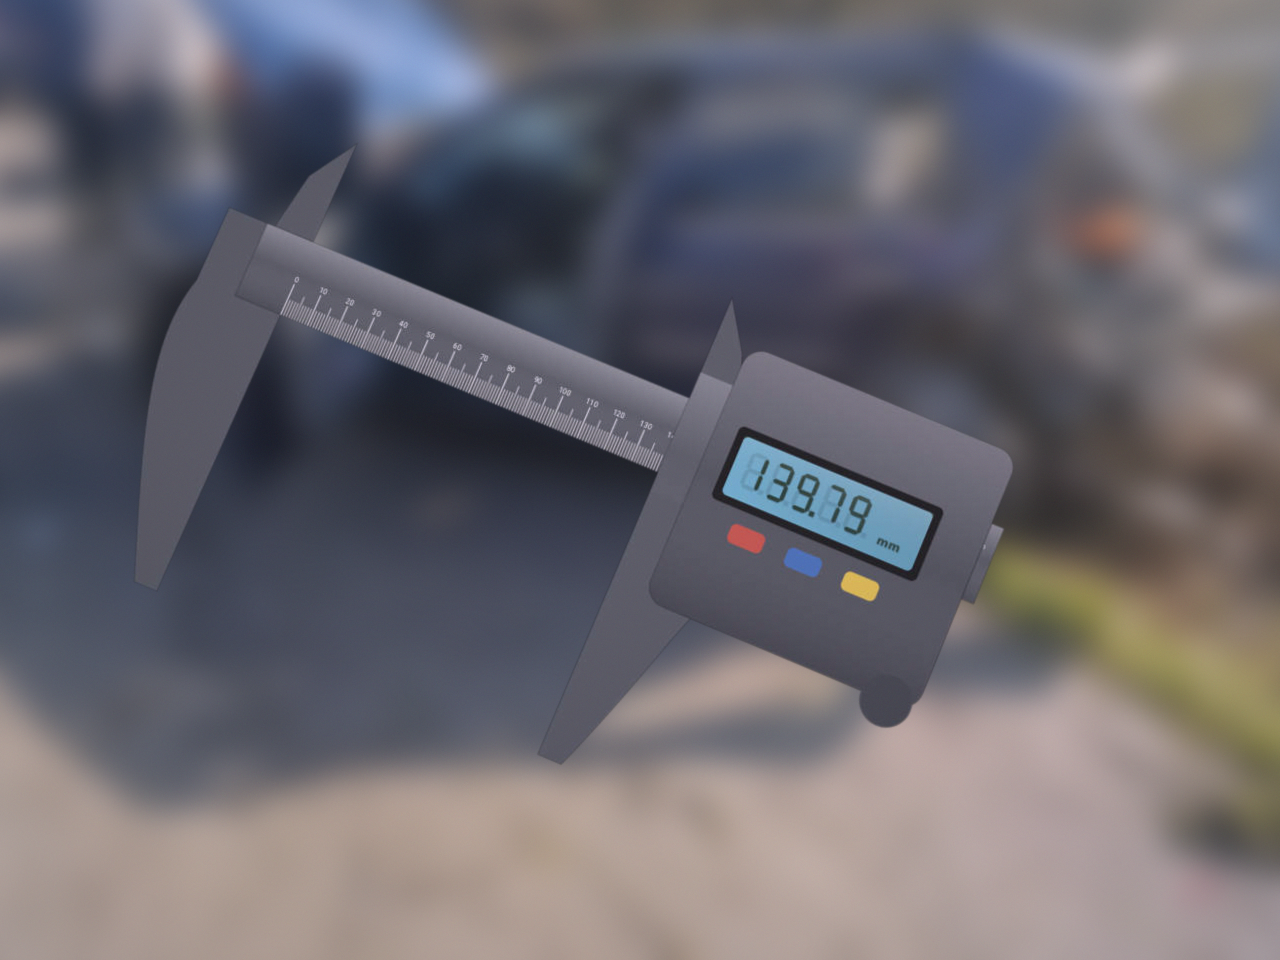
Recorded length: 139.79 mm
